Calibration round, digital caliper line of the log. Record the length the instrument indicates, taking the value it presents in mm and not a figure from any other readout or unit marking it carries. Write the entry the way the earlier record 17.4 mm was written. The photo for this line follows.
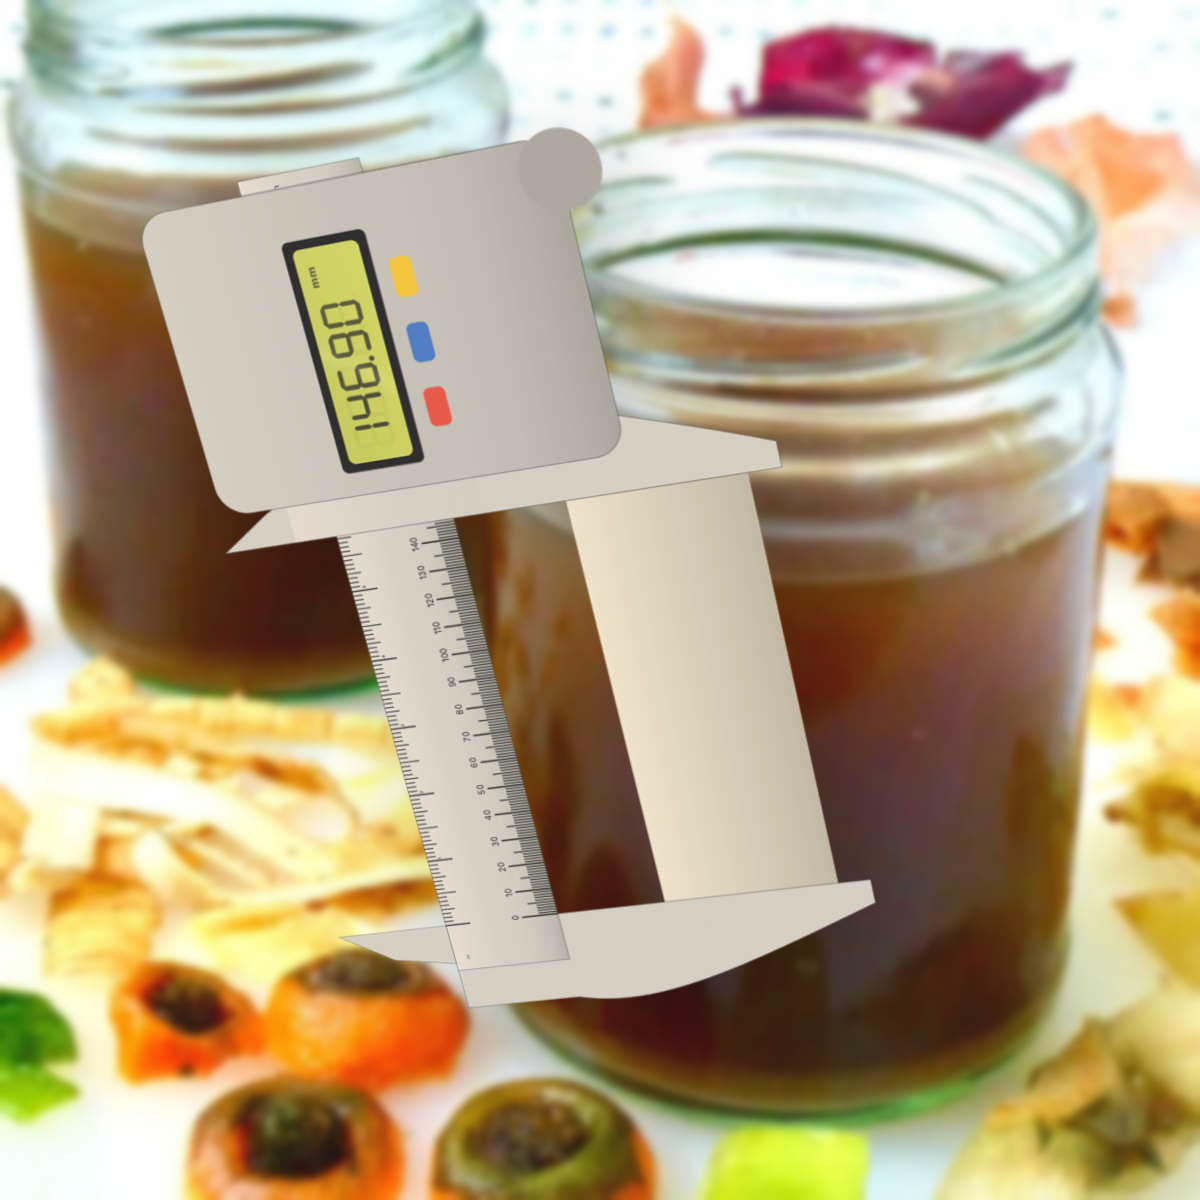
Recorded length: 146.90 mm
